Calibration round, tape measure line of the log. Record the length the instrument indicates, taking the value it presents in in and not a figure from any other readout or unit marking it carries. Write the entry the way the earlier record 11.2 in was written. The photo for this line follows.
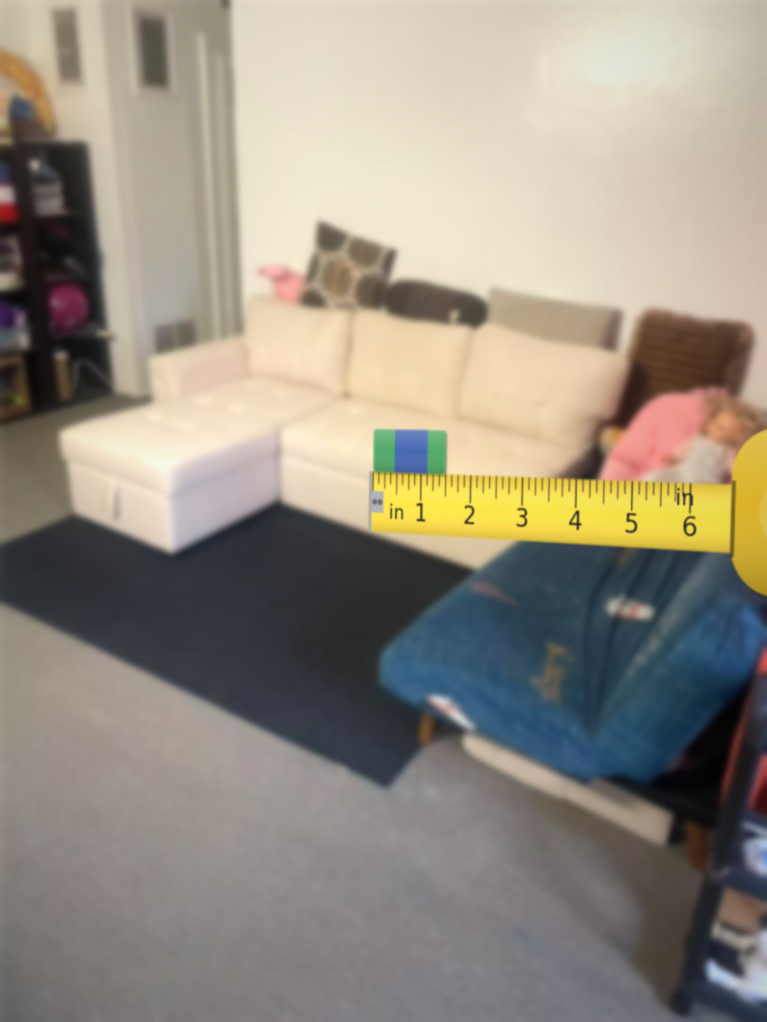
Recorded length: 1.5 in
